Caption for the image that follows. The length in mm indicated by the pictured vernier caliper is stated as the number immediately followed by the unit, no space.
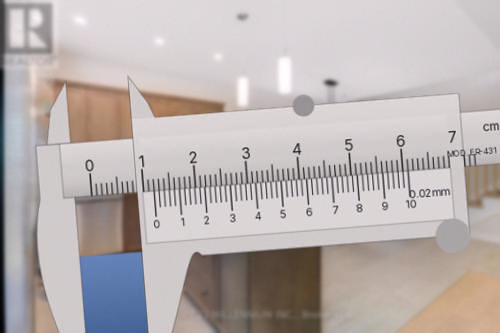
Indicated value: 12.0mm
